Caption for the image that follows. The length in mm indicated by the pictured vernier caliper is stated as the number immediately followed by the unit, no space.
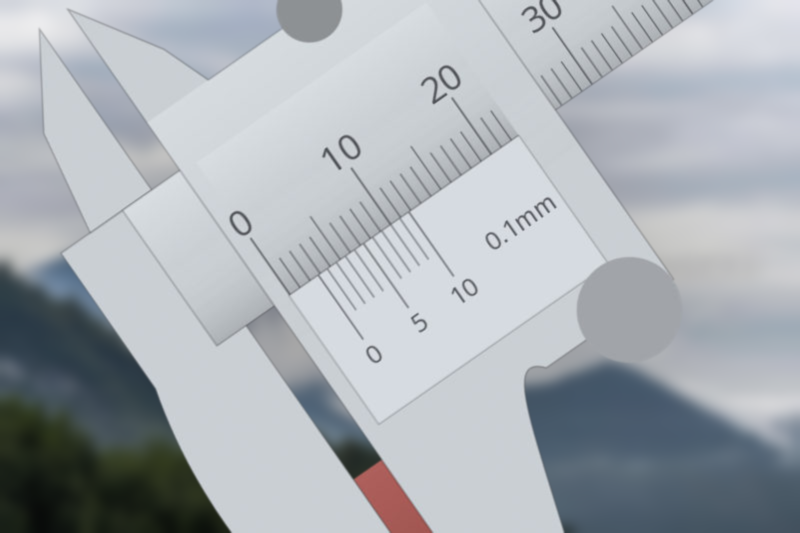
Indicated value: 2.8mm
